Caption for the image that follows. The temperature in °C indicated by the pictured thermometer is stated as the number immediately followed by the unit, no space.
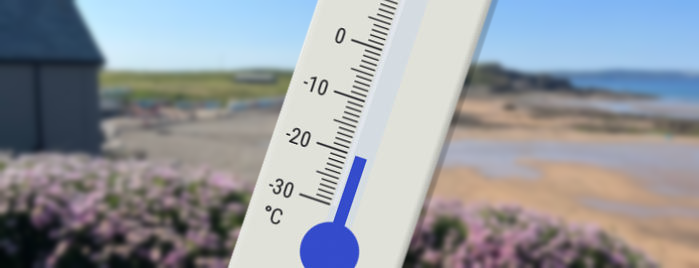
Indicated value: -20°C
